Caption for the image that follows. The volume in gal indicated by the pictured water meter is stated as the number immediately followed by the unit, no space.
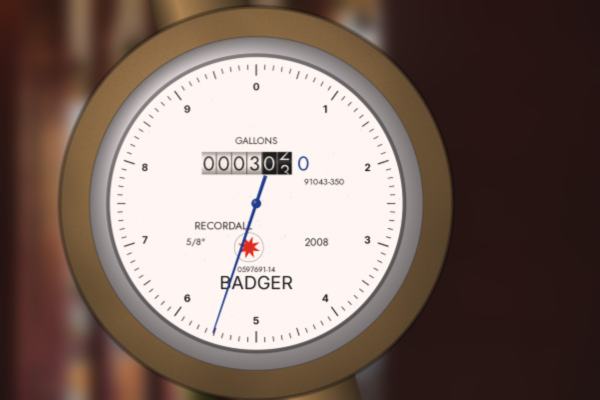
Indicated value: 3025.5gal
